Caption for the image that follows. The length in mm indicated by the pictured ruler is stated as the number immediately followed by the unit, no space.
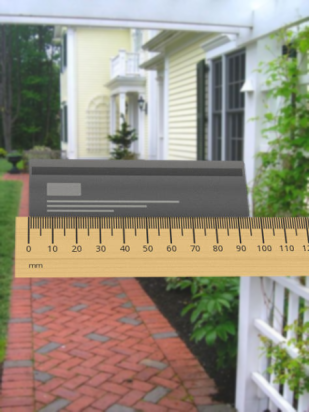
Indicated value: 95mm
